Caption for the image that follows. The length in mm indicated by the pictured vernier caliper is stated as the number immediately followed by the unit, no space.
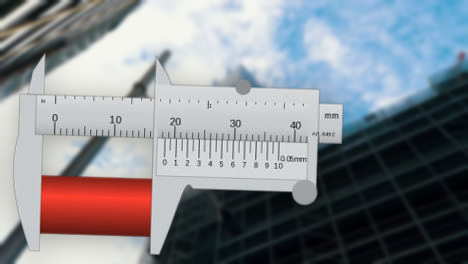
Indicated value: 18.4mm
